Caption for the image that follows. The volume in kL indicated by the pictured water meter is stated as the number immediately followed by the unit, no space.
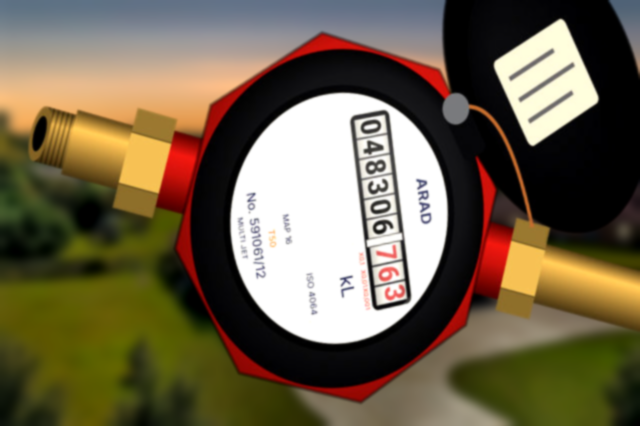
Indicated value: 48306.763kL
